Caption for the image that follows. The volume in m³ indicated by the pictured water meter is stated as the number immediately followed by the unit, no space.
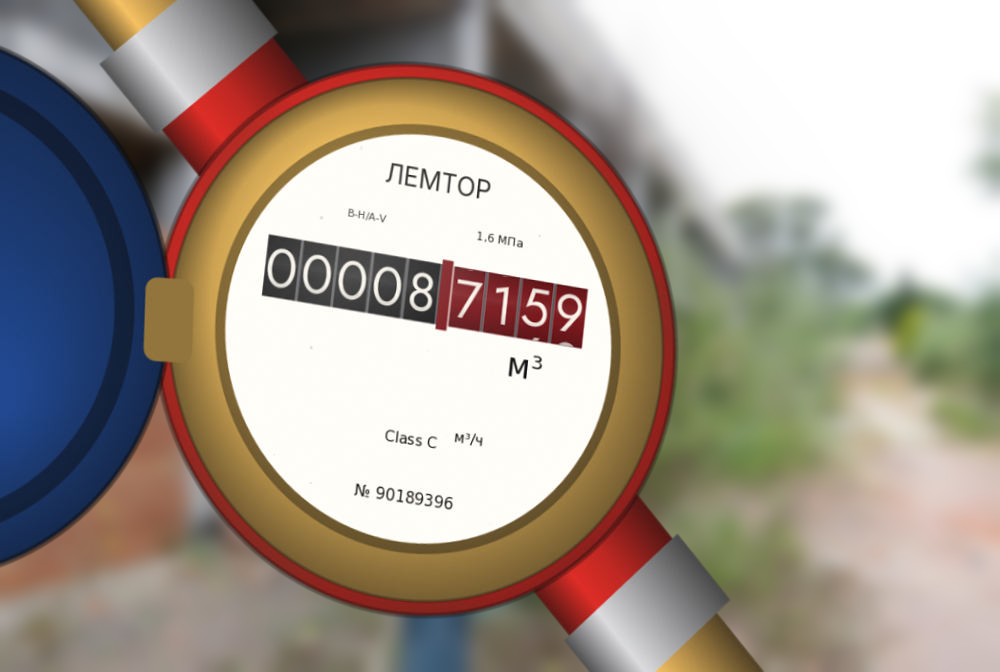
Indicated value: 8.7159m³
